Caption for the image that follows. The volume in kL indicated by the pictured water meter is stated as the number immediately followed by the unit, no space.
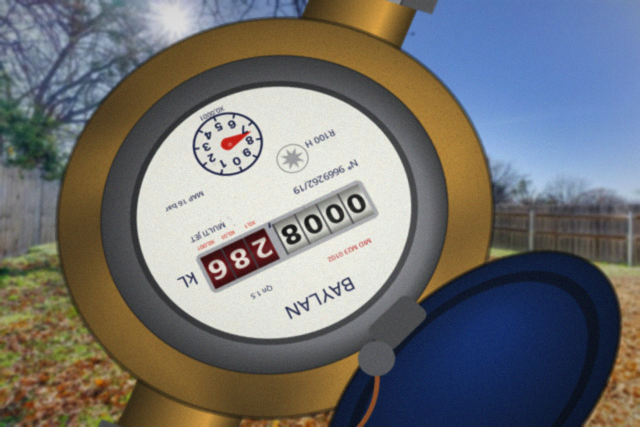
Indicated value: 8.2867kL
